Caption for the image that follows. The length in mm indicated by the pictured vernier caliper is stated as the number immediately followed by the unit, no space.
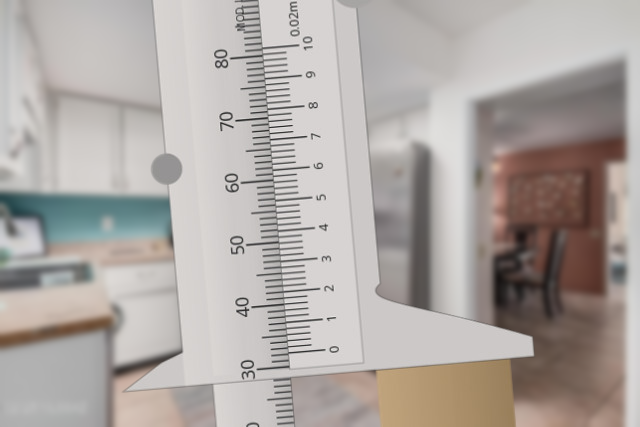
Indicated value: 32.2mm
